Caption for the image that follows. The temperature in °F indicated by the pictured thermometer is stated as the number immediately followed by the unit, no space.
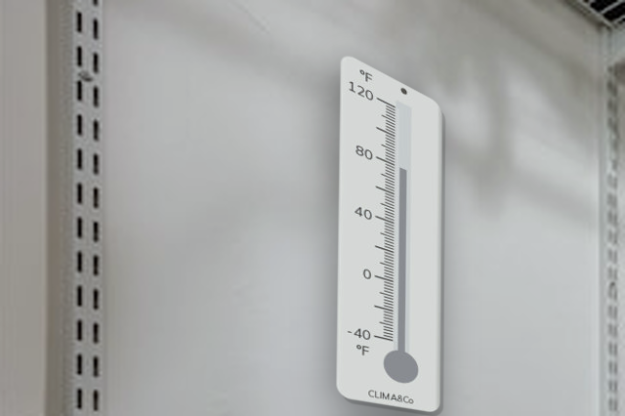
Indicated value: 80°F
